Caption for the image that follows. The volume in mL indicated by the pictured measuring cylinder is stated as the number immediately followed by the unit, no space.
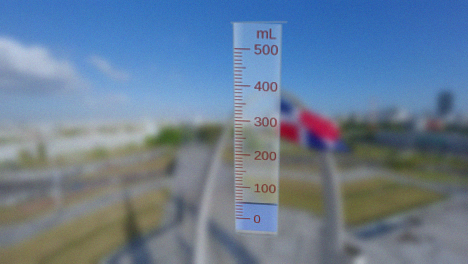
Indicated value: 50mL
